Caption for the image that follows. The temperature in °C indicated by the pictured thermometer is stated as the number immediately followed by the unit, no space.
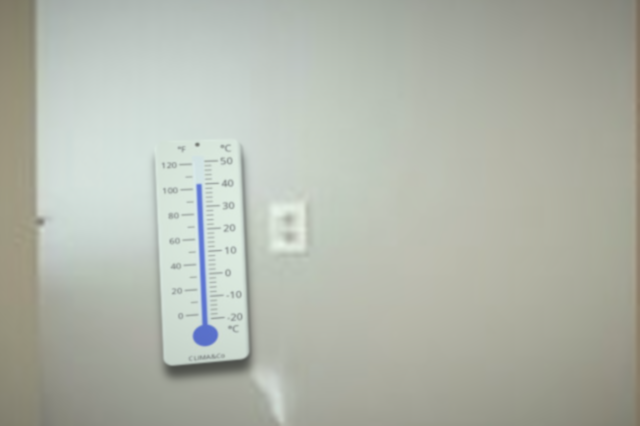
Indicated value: 40°C
